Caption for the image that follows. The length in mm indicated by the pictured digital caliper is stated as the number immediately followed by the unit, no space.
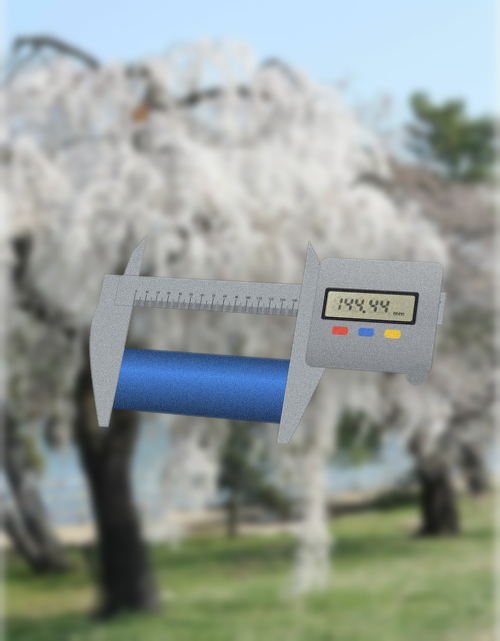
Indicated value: 144.44mm
